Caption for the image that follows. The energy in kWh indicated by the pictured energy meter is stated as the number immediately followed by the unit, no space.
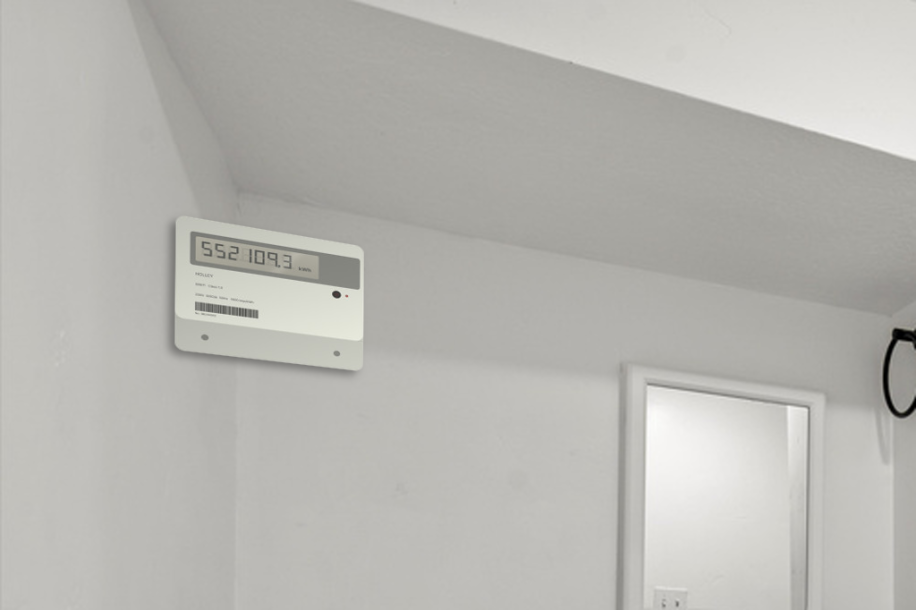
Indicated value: 552109.3kWh
